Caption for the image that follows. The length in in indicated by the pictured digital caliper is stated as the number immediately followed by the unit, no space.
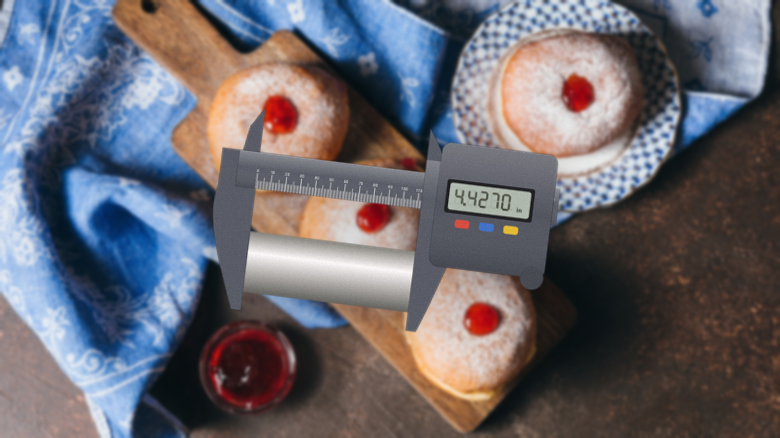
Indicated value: 4.4270in
